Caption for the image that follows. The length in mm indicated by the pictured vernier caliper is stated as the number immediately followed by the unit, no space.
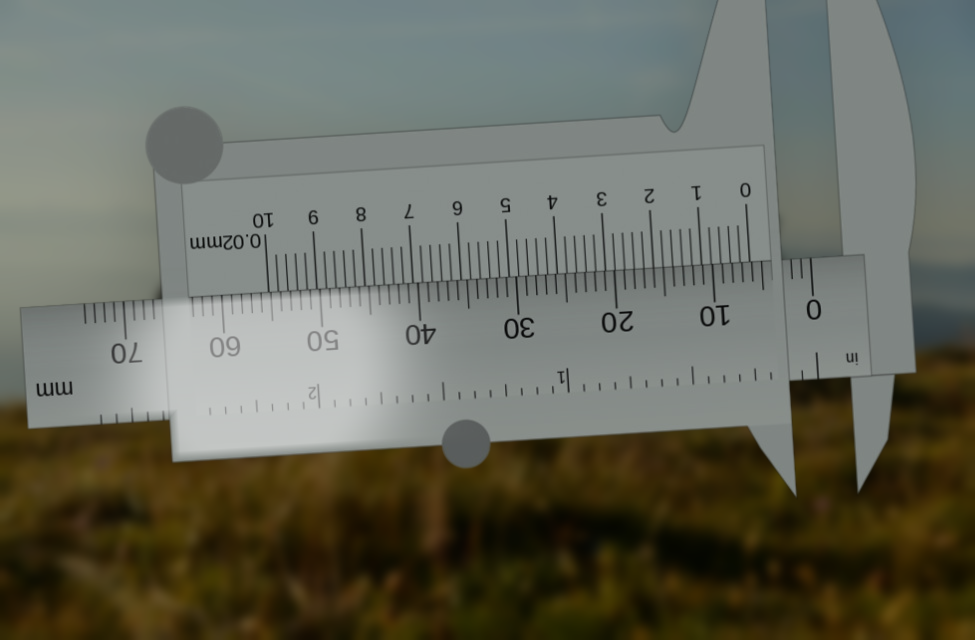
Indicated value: 6.2mm
